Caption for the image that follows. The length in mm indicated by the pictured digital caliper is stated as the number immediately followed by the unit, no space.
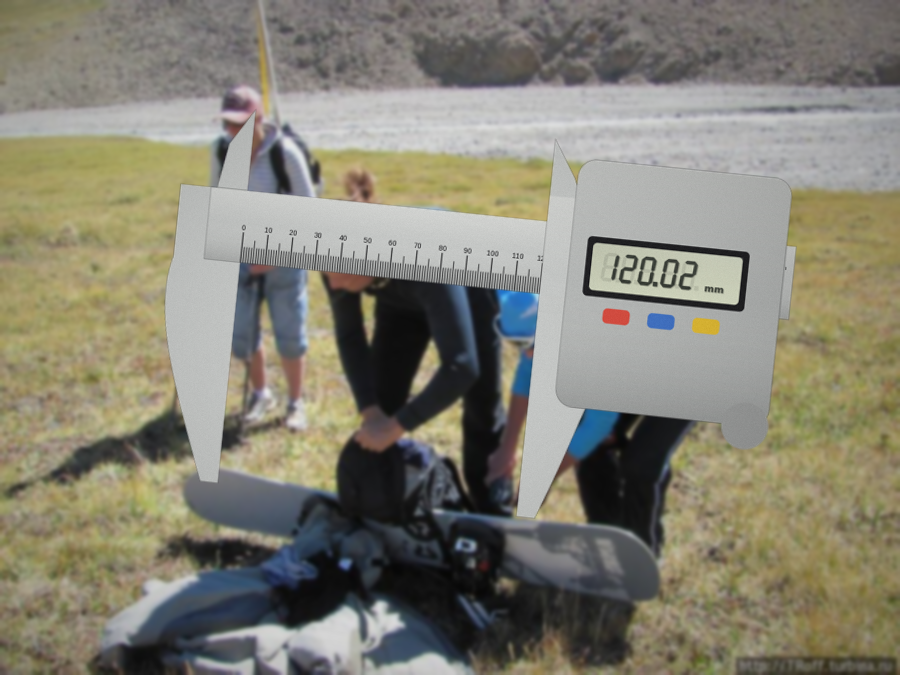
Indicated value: 120.02mm
